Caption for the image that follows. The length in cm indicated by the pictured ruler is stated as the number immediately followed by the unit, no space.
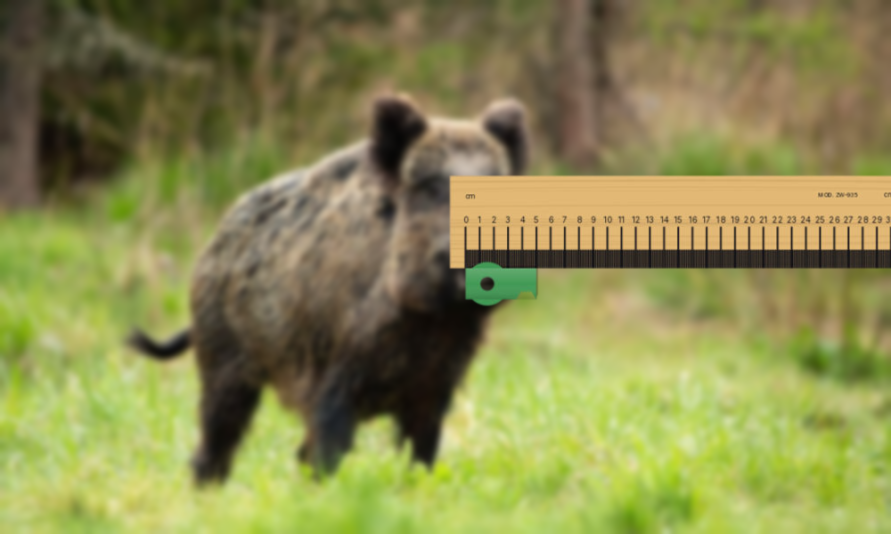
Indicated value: 5cm
